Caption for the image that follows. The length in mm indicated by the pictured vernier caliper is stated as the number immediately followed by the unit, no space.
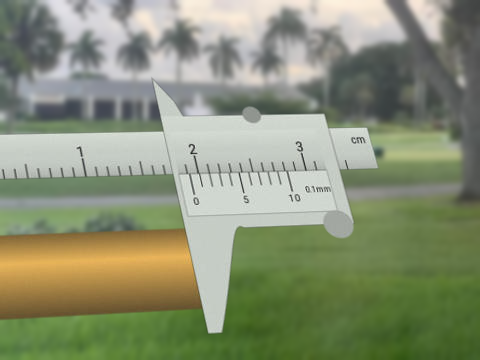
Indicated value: 19.2mm
